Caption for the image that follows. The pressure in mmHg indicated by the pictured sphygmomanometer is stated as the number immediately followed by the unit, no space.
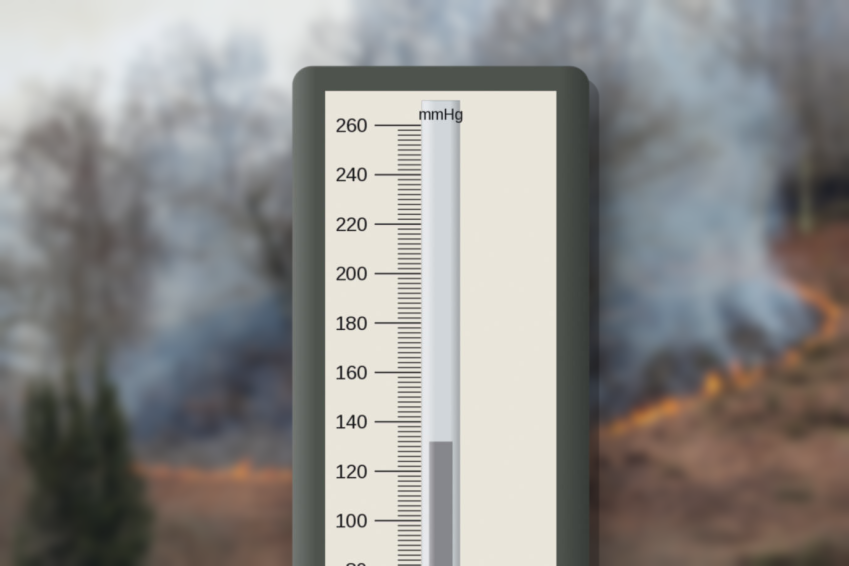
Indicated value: 132mmHg
